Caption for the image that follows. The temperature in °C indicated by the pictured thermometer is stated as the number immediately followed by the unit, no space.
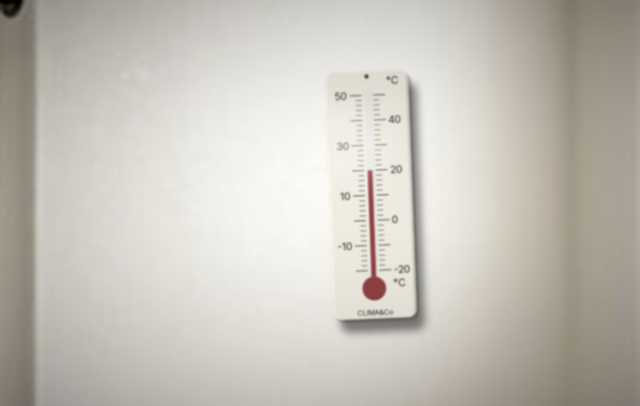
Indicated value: 20°C
